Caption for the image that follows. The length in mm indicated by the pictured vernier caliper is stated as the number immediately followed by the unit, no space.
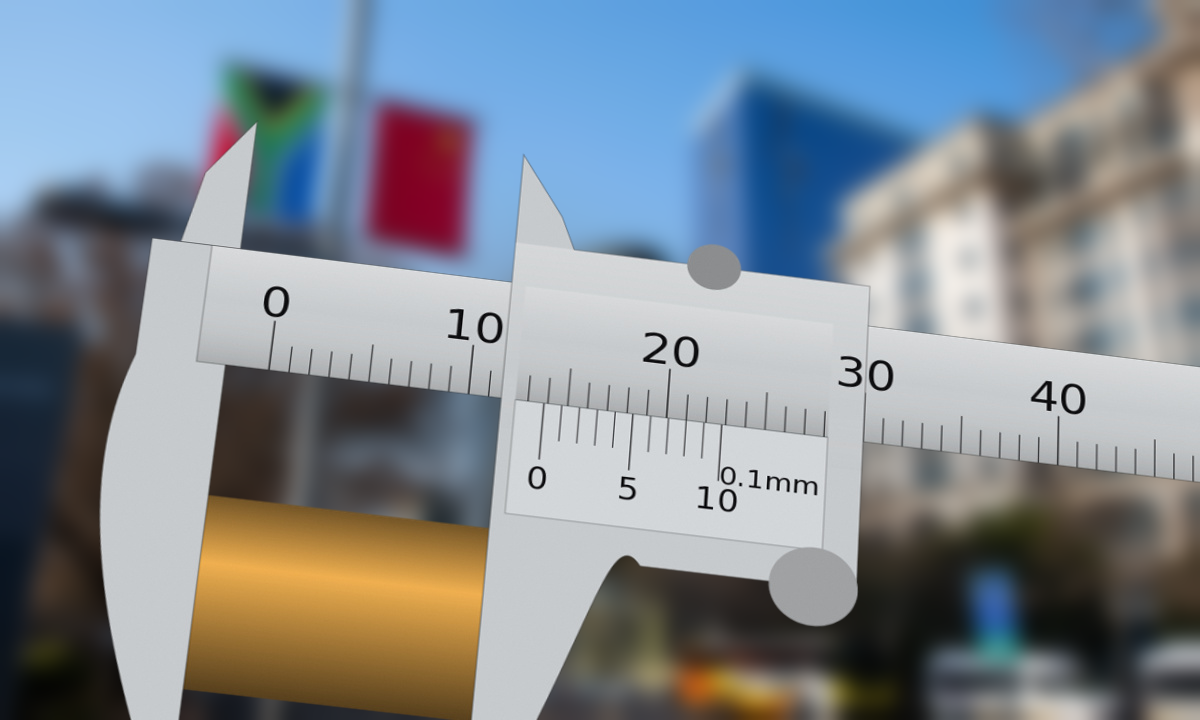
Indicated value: 13.8mm
